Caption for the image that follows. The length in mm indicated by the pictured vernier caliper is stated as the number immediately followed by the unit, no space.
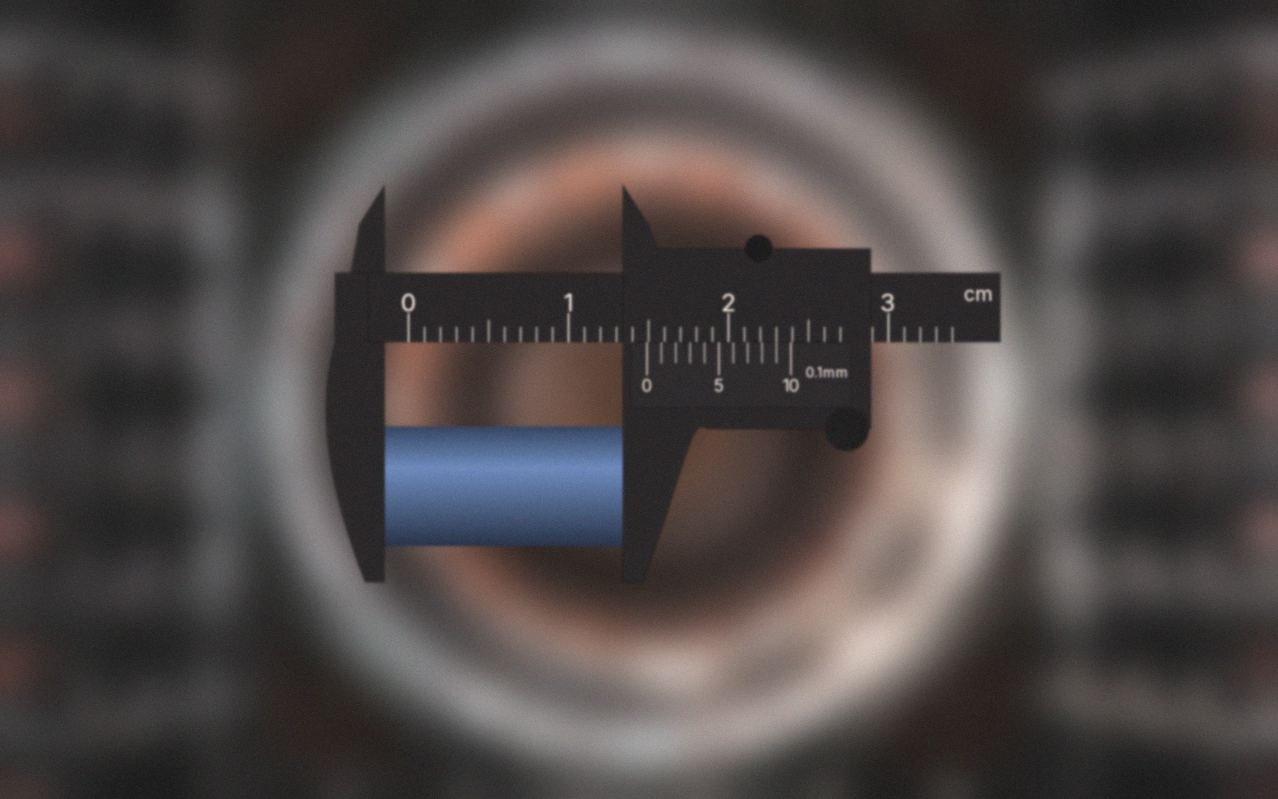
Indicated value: 14.9mm
